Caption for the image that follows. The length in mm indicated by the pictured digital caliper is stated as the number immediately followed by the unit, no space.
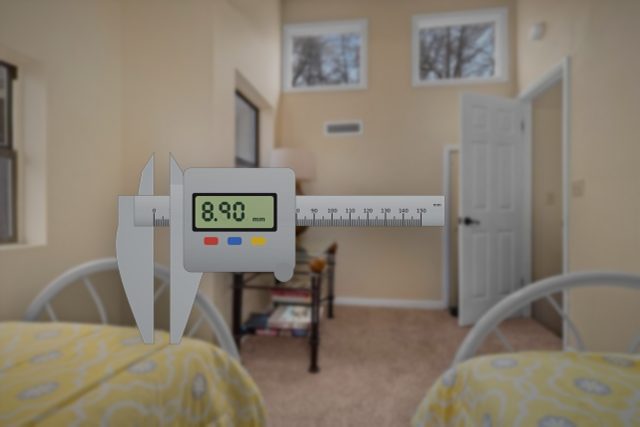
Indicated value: 8.90mm
